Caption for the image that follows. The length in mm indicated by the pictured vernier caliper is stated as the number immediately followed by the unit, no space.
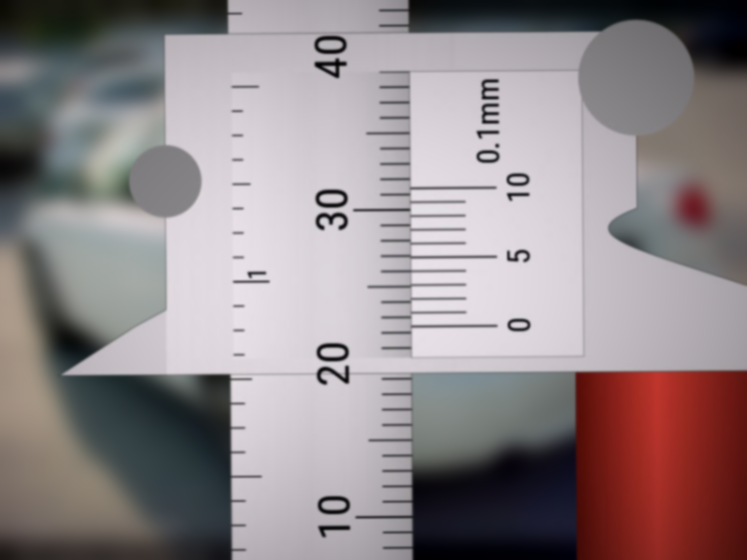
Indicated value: 22.4mm
